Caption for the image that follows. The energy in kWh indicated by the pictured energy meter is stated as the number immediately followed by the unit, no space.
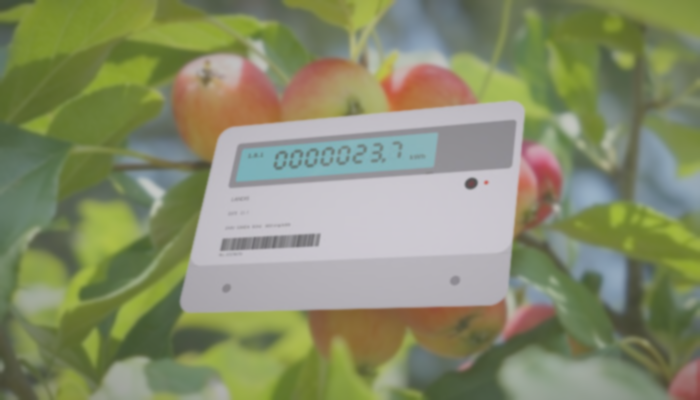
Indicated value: 23.7kWh
